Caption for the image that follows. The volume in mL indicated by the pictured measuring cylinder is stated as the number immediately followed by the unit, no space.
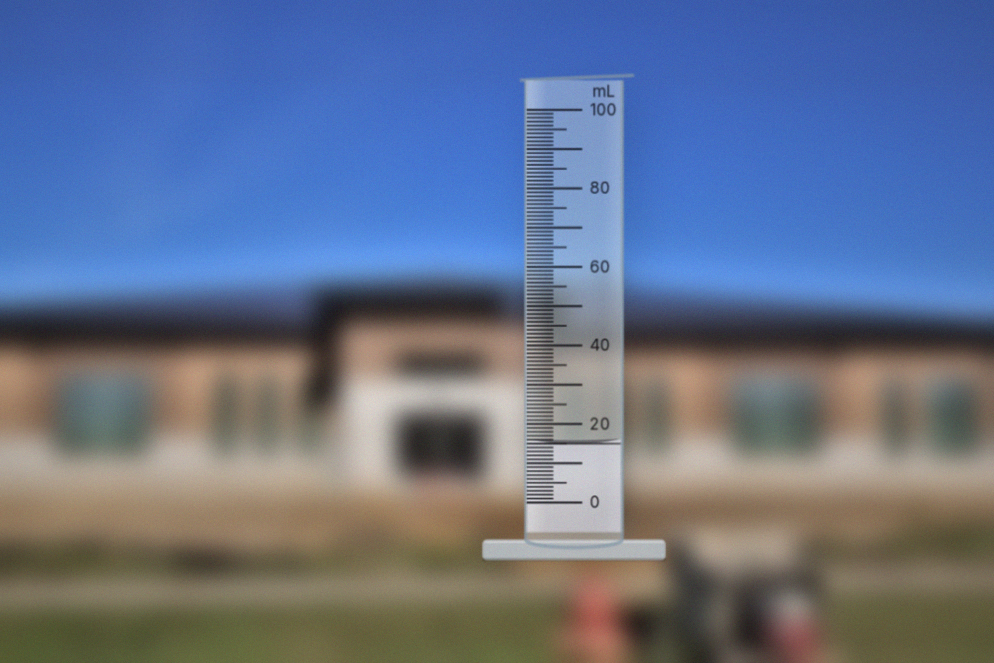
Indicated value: 15mL
